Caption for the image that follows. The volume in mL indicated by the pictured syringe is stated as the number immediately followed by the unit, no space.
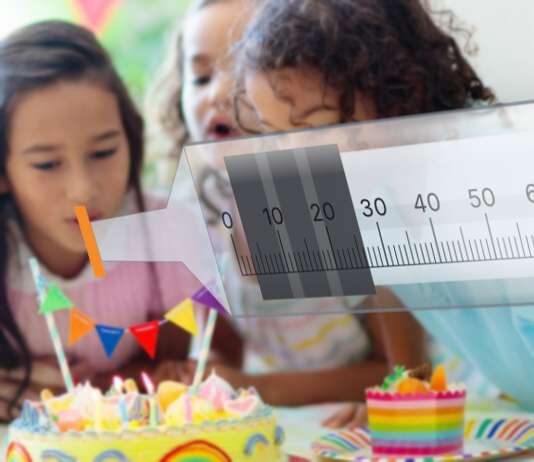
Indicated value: 3mL
